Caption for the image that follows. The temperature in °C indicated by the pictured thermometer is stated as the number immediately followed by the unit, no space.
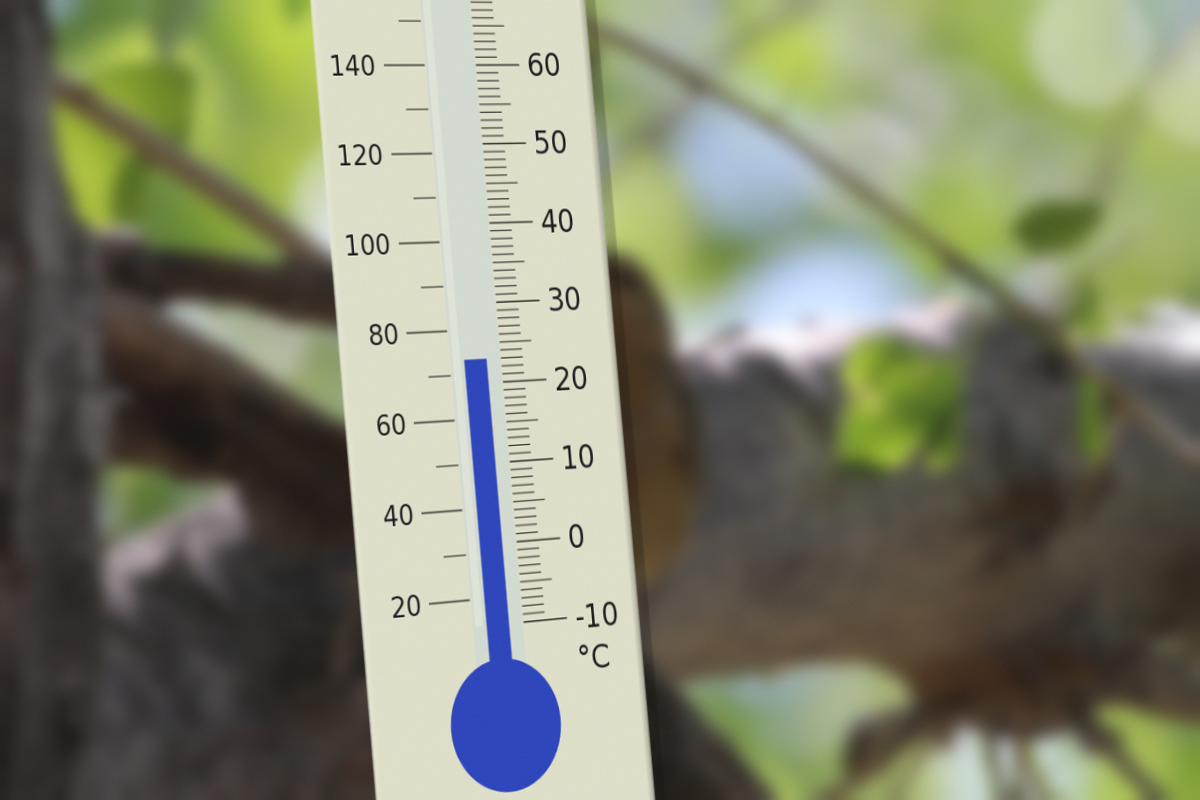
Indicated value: 23°C
